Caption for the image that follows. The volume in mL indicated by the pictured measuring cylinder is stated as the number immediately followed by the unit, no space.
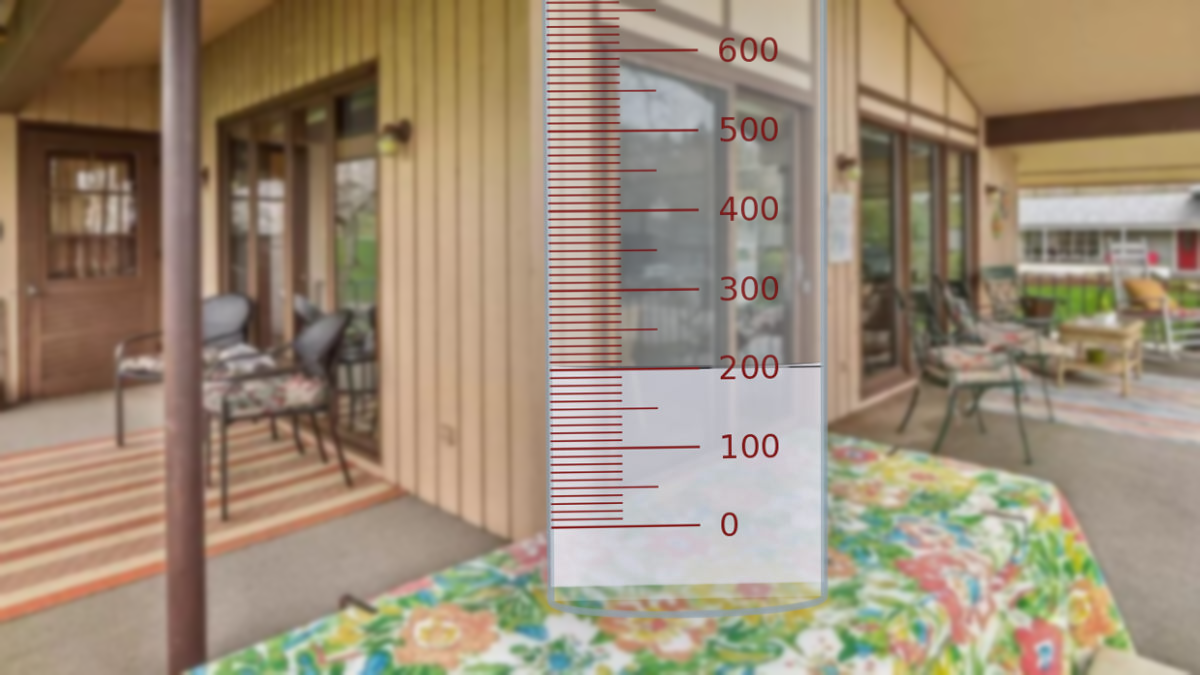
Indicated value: 200mL
